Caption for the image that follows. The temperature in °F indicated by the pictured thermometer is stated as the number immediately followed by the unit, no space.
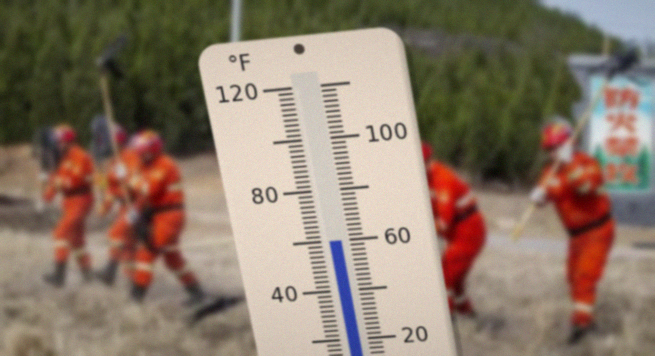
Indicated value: 60°F
